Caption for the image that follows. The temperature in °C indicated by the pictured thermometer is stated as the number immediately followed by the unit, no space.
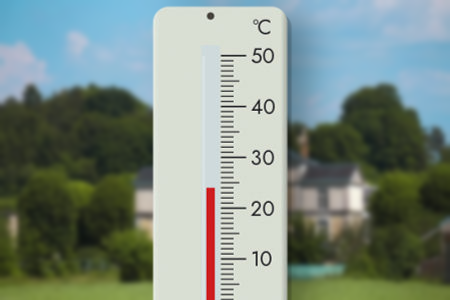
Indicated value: 24°C
